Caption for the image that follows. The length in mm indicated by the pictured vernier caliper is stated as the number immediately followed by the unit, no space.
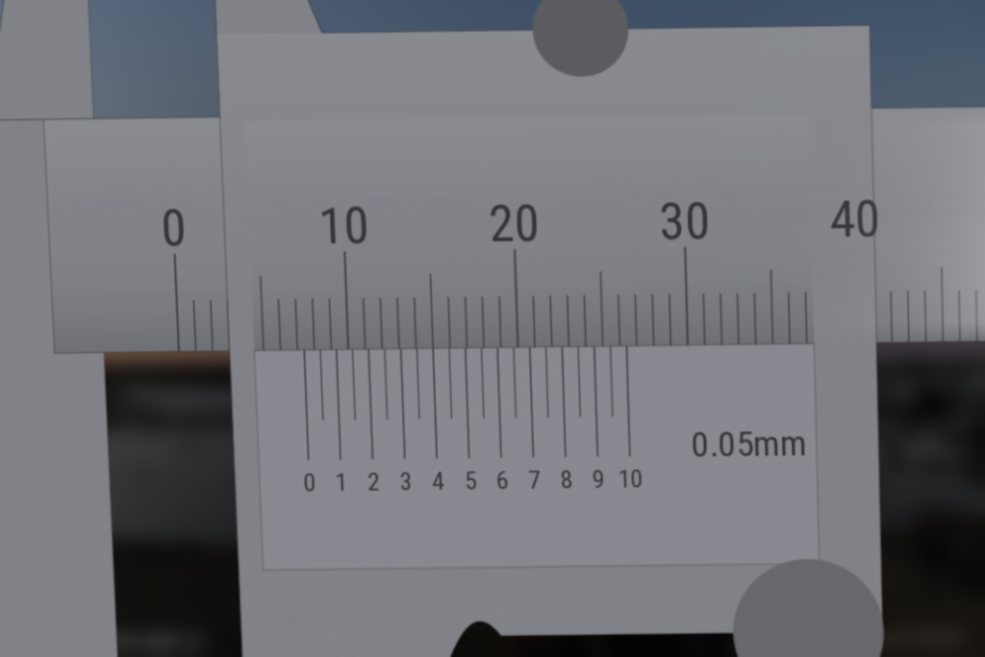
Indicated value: 7.4mm
